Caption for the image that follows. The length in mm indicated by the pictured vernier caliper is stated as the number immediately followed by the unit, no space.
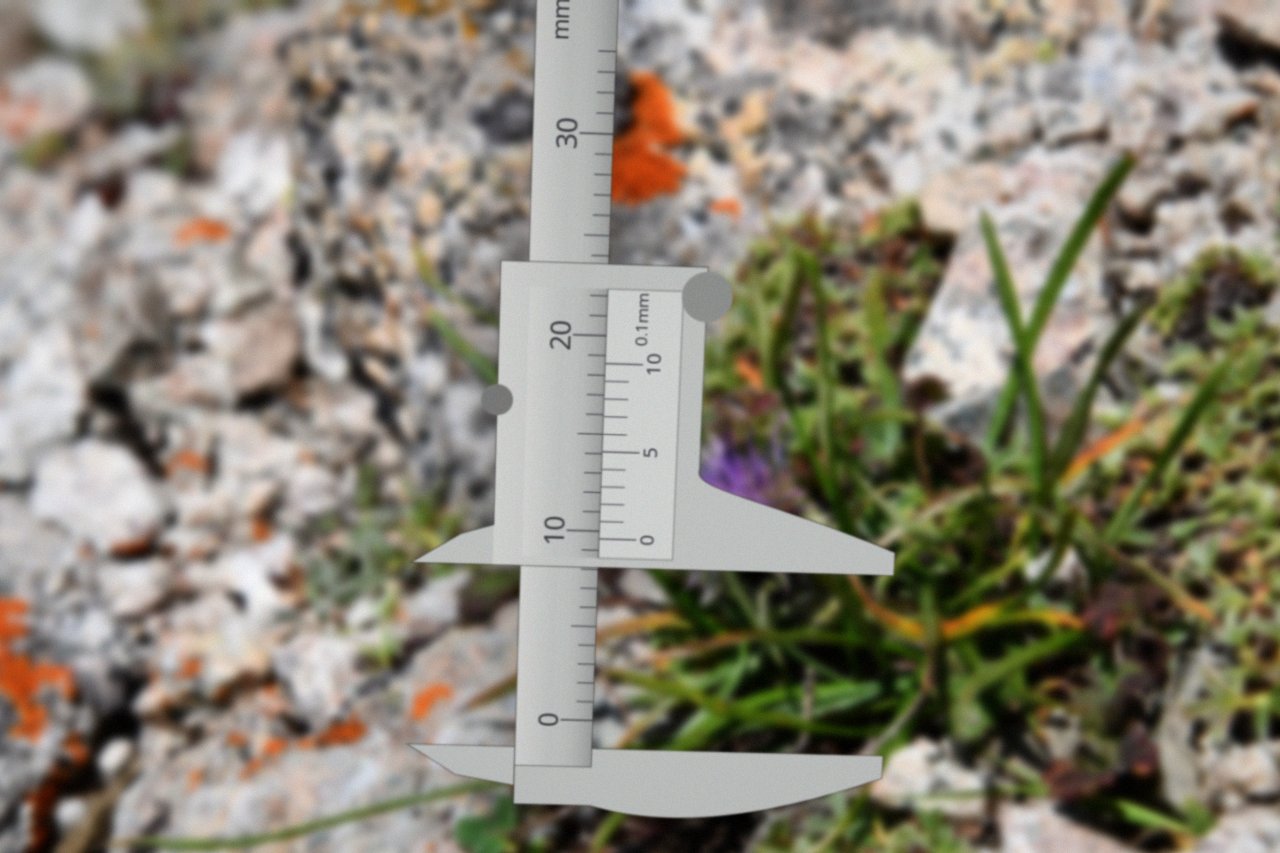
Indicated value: 9.6mm
